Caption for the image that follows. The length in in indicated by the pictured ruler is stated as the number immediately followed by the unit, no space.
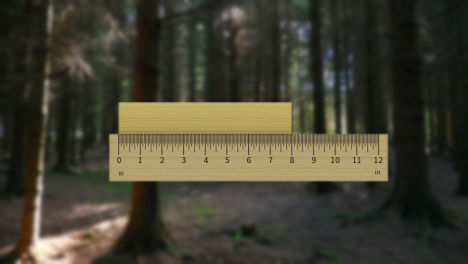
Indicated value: 8in
